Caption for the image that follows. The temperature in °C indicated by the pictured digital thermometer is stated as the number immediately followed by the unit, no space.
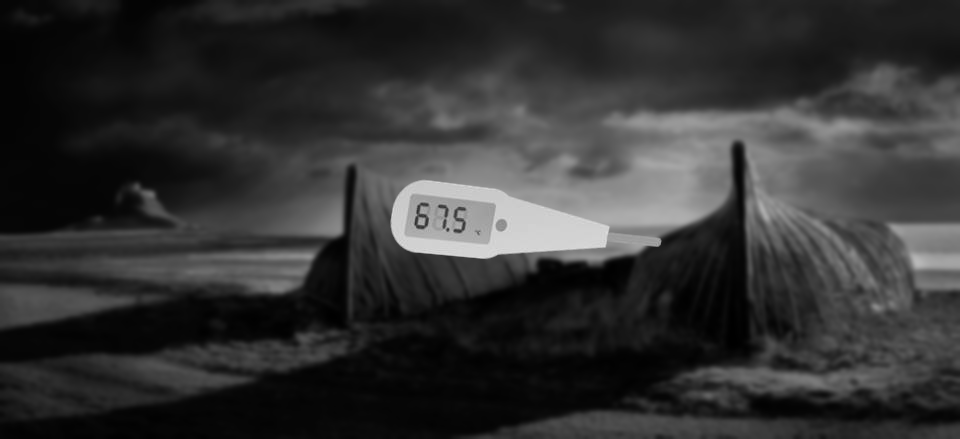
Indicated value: 67.5°C
